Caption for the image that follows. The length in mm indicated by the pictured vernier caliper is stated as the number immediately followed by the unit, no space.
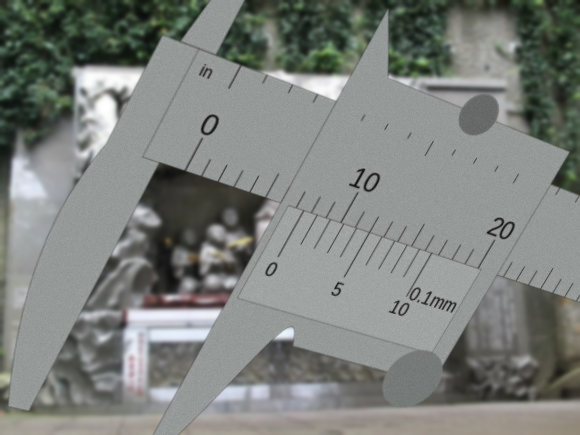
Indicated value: 7.5mm
